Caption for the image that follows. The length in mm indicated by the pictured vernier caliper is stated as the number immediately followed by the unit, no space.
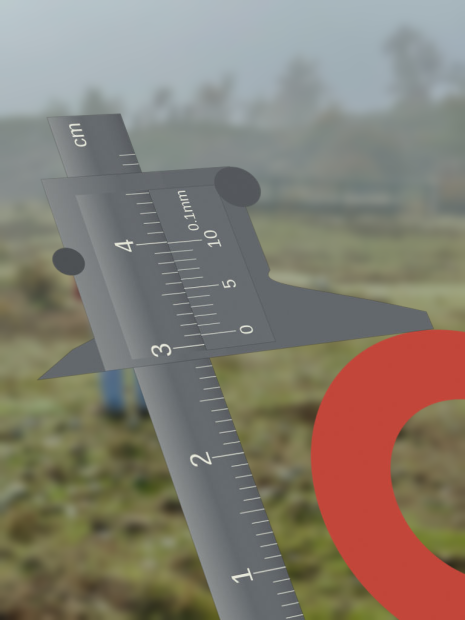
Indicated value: 30.9mm
